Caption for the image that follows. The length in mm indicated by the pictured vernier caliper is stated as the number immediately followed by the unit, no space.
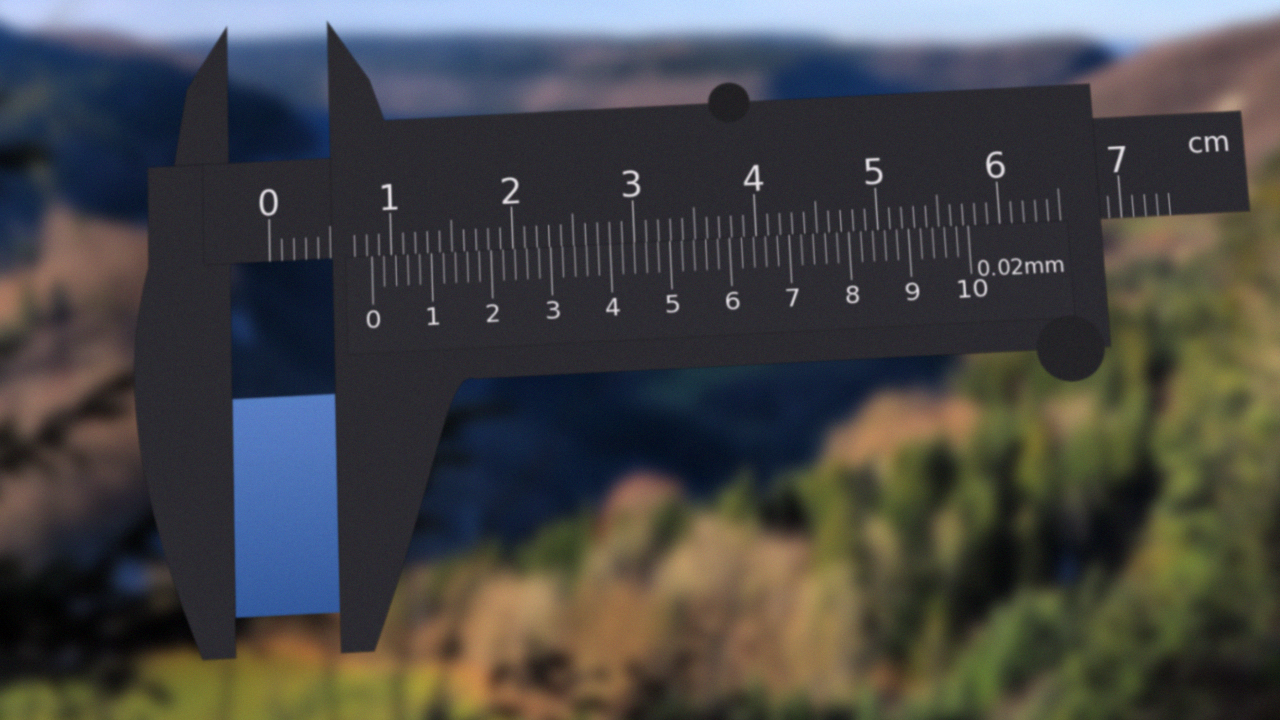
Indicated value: 8.4mm
